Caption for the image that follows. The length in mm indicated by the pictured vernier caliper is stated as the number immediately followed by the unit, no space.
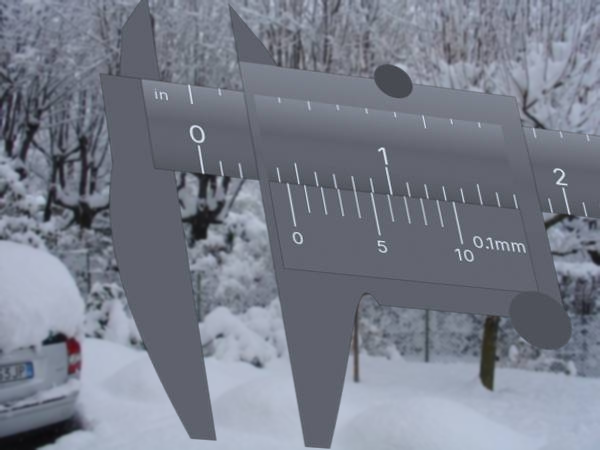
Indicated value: 4.4mm
